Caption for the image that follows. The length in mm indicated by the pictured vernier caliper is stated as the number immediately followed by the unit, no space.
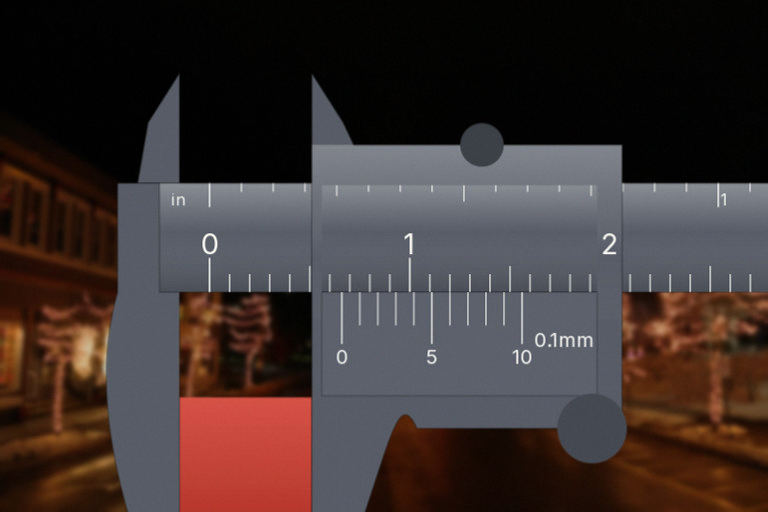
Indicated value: 6.6mm
